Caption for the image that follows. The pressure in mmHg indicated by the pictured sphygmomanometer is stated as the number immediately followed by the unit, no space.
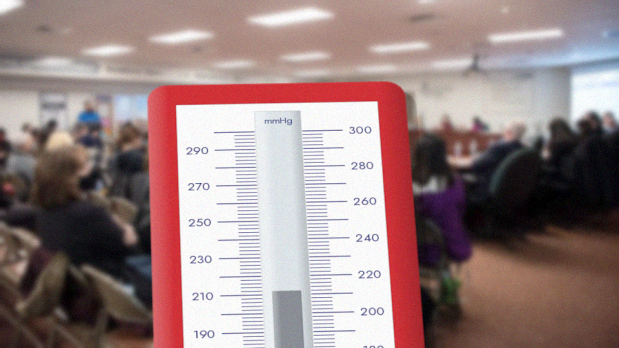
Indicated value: 212mmHg
